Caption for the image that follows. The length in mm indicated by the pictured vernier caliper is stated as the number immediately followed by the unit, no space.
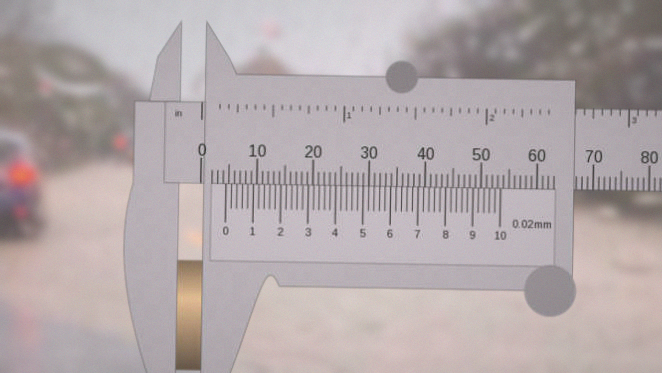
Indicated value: 4.5mm
